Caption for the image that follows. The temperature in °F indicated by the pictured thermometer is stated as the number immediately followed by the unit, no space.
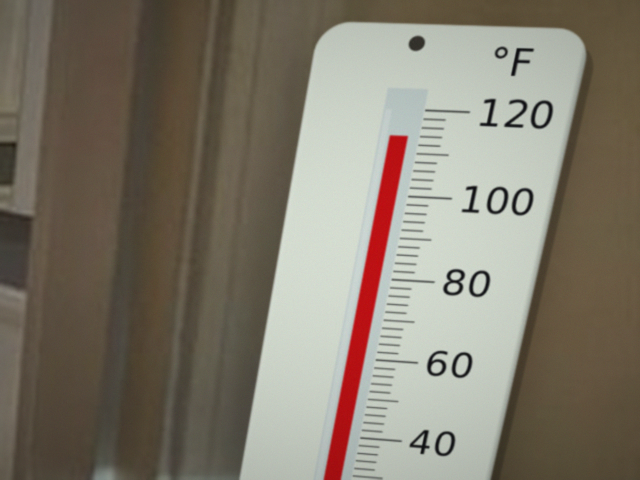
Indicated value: 114°F
